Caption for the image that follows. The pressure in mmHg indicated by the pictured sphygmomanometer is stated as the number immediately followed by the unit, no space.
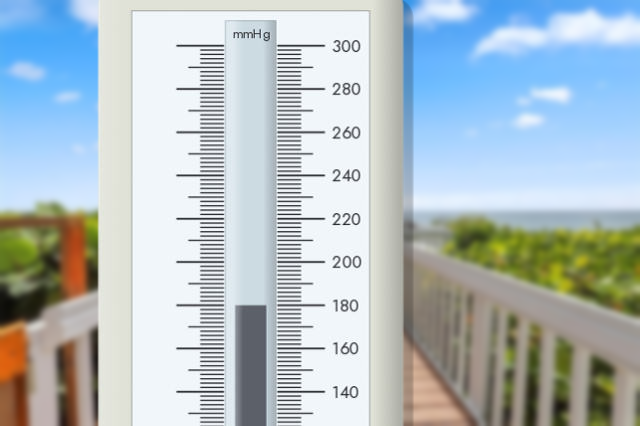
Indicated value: 180mmHg
